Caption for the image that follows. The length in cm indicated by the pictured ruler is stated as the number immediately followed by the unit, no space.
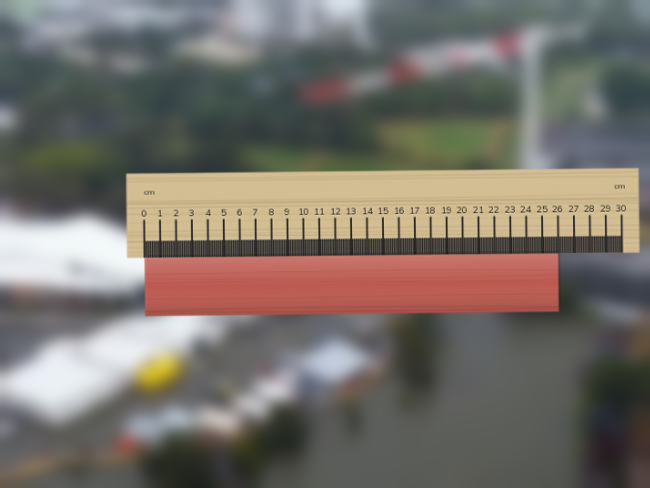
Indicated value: 26cm
